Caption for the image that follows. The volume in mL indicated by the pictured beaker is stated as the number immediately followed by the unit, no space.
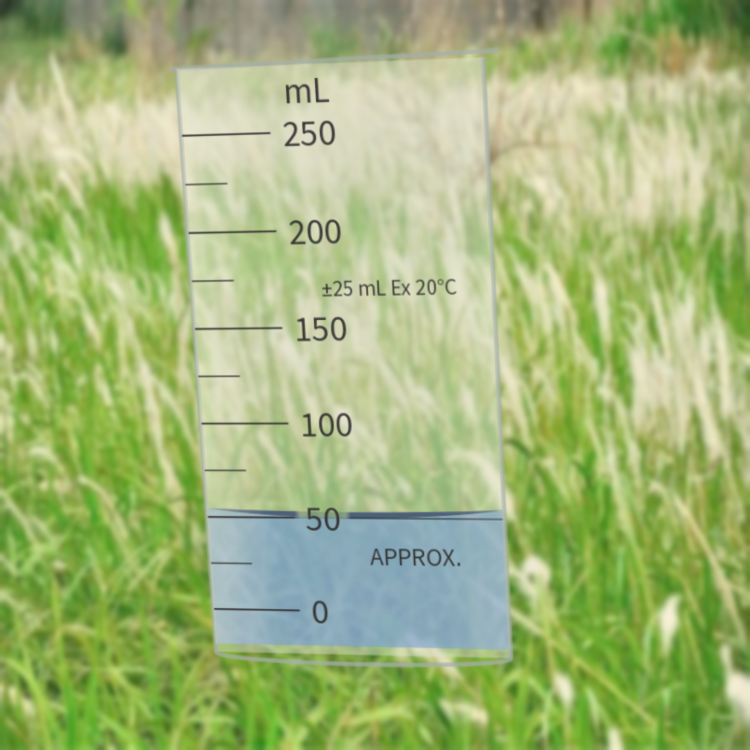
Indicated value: 50mL
